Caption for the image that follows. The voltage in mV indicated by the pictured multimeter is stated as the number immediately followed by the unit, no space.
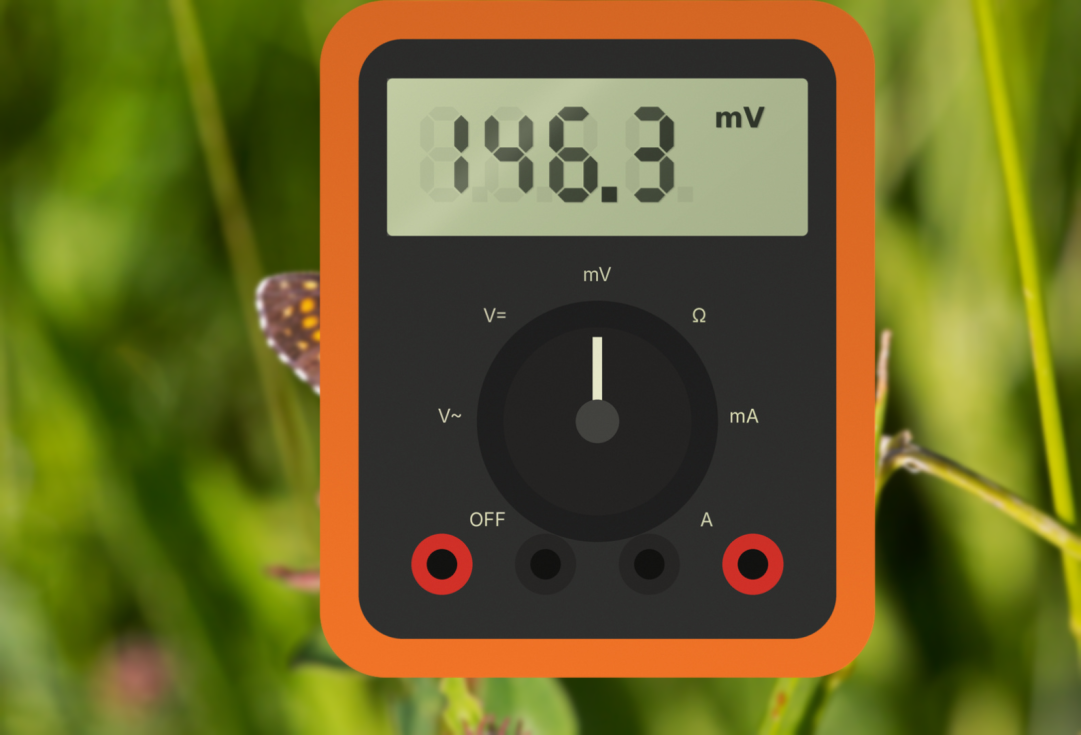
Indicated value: 146.3mV
